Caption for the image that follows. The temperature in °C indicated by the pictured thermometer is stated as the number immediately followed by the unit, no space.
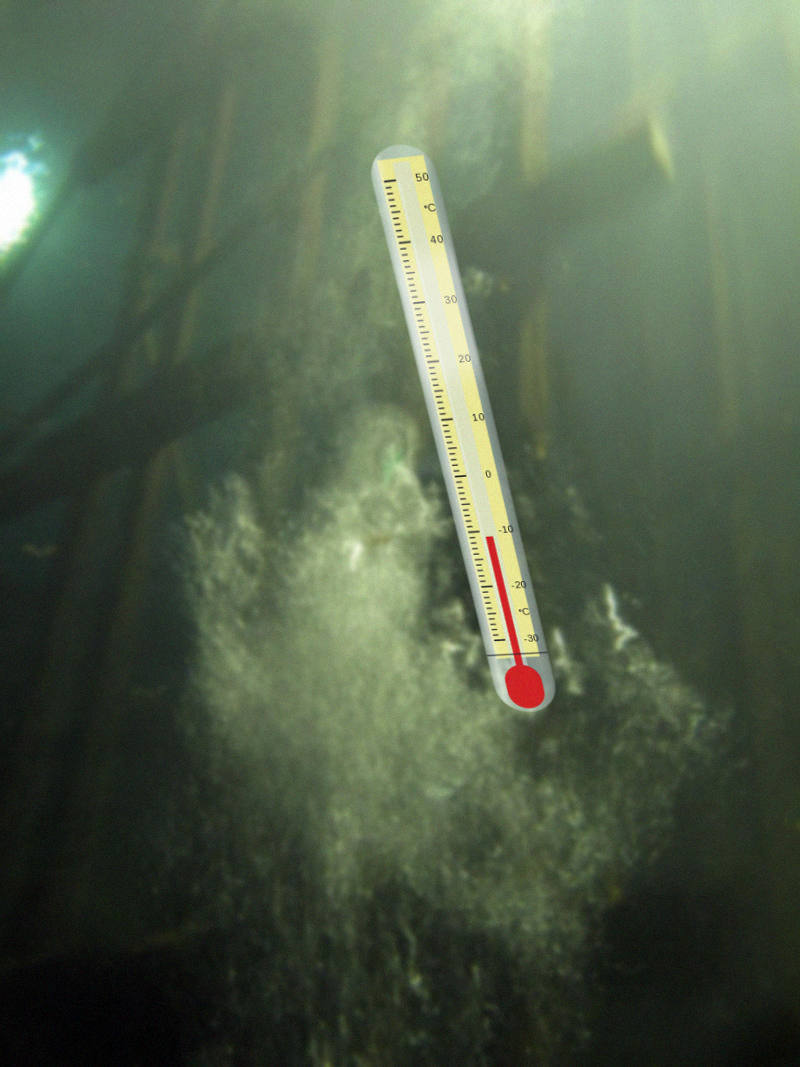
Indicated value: -11°C
